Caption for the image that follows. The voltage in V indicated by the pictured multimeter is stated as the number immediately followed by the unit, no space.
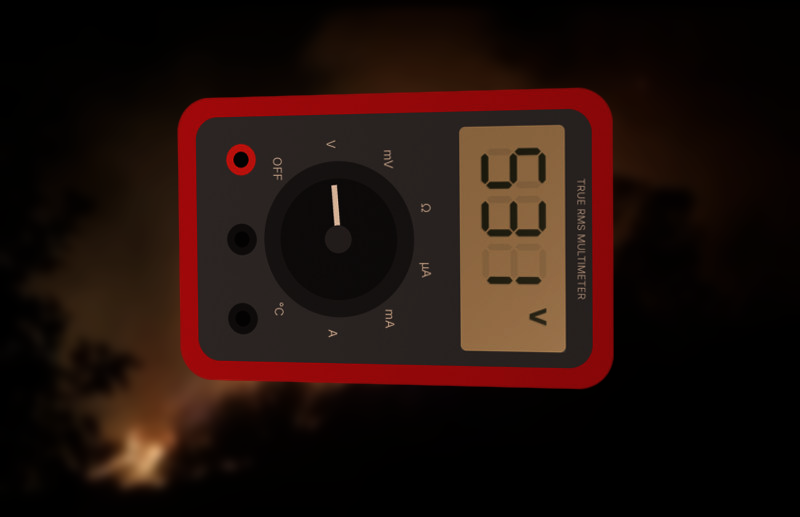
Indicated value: 531V
